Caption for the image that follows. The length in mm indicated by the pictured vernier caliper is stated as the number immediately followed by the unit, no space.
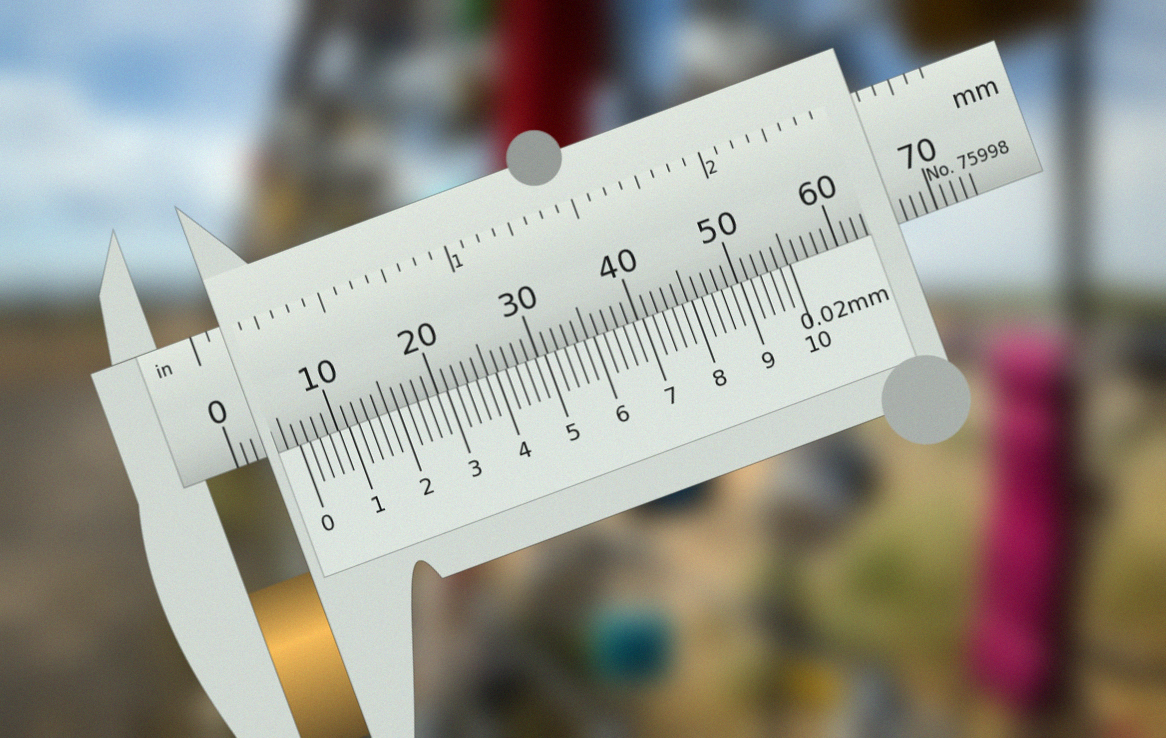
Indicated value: 6.2mm
